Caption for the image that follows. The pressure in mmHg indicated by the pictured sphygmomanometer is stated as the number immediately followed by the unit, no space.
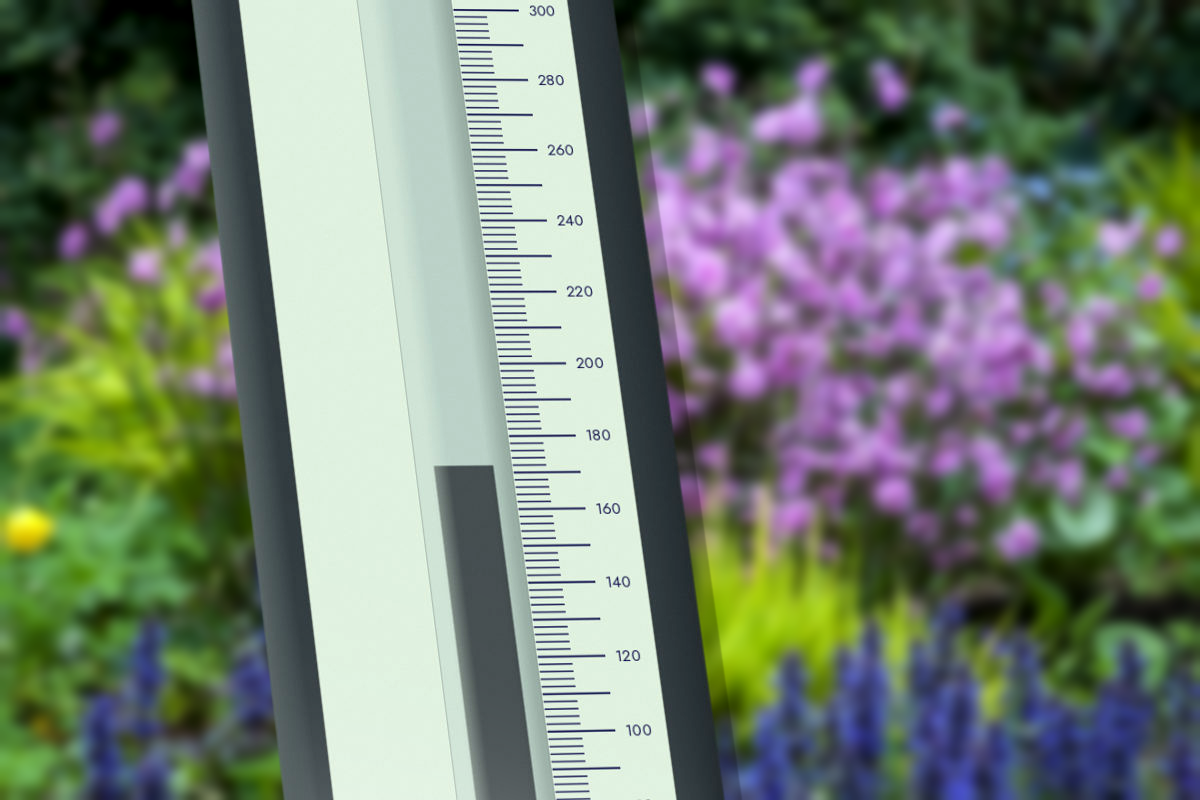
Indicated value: 172mmHg
